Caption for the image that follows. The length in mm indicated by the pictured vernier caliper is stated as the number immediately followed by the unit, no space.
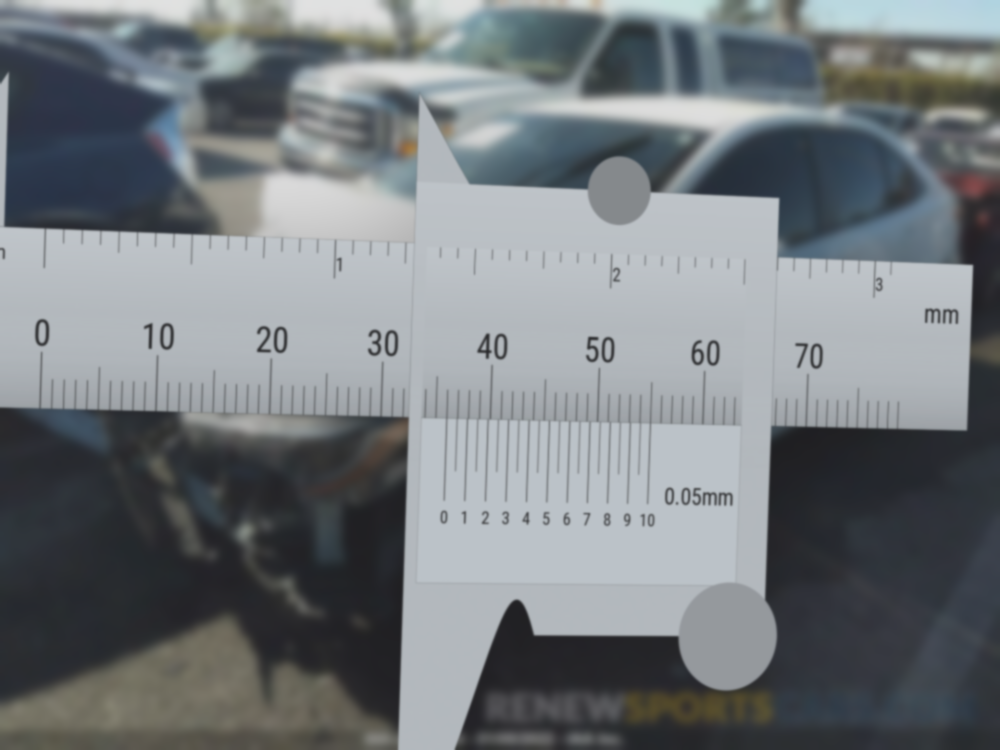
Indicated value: 36.0mm
